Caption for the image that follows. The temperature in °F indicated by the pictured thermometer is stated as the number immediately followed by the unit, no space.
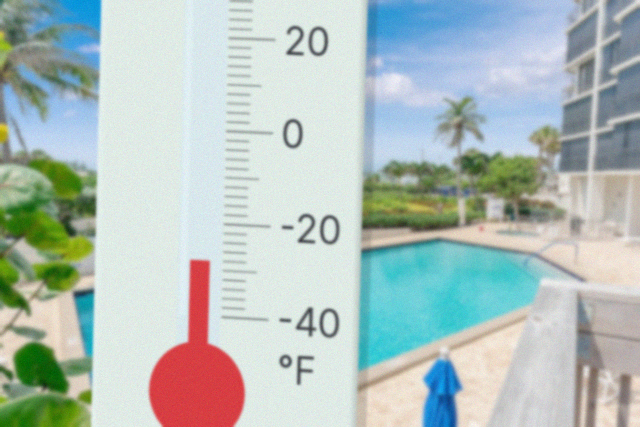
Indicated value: -28°F
